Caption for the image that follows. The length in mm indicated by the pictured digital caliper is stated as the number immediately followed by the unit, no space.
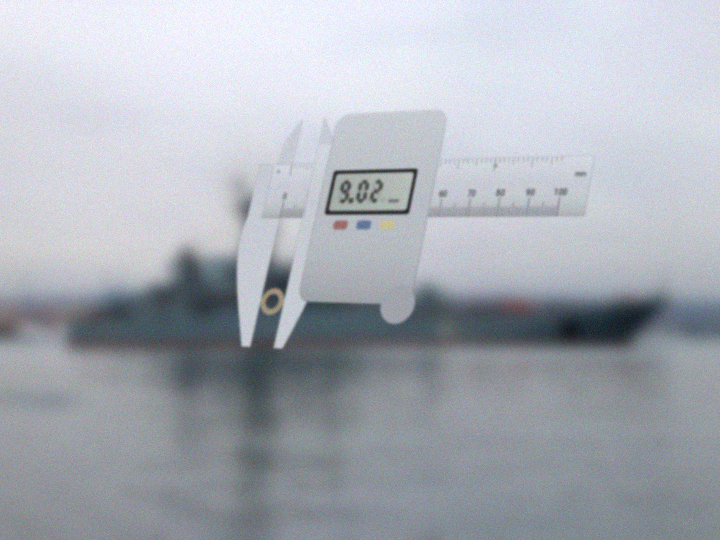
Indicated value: 9.02mm
